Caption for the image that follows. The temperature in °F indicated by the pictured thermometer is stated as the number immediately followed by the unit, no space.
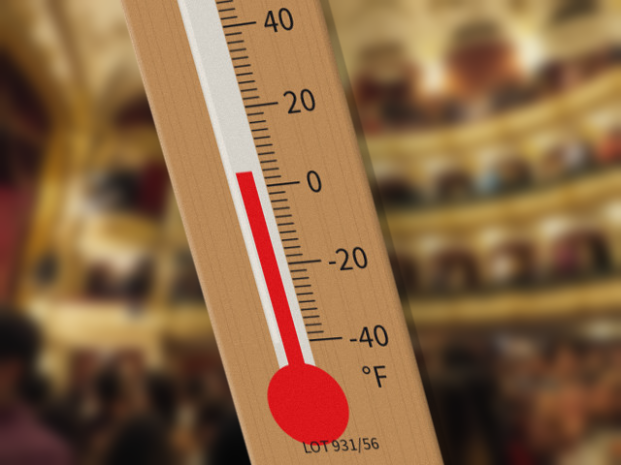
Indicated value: 4°F
